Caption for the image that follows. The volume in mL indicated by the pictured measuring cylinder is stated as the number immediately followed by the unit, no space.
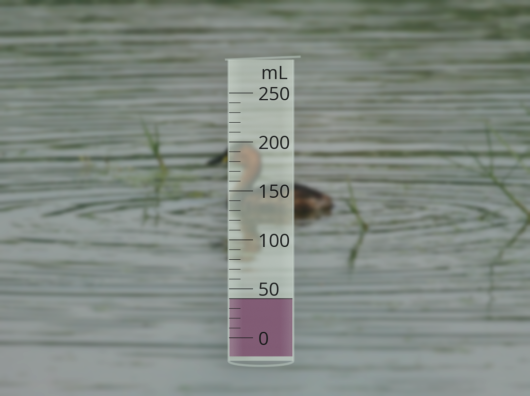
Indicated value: 40mL
